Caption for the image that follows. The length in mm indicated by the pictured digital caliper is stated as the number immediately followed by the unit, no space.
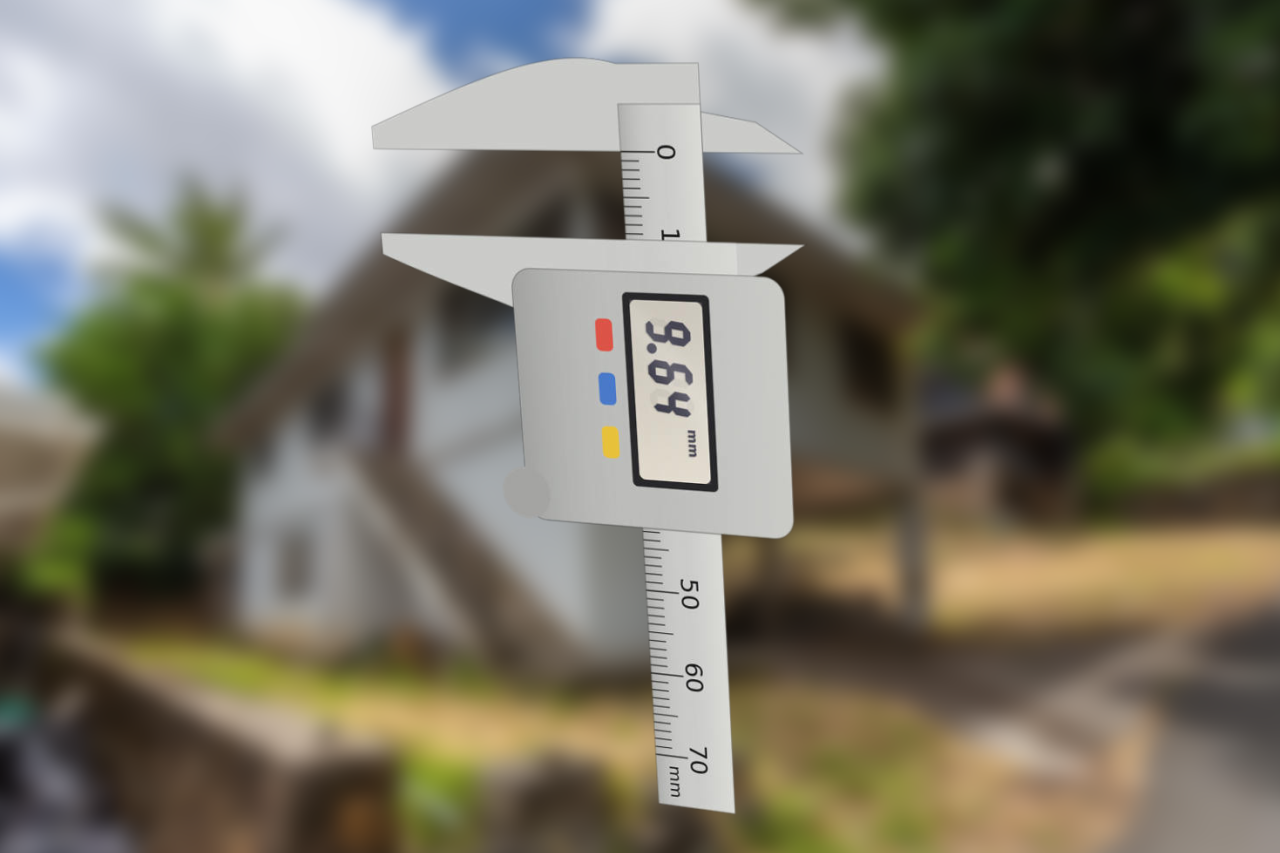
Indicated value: 9.64mm
